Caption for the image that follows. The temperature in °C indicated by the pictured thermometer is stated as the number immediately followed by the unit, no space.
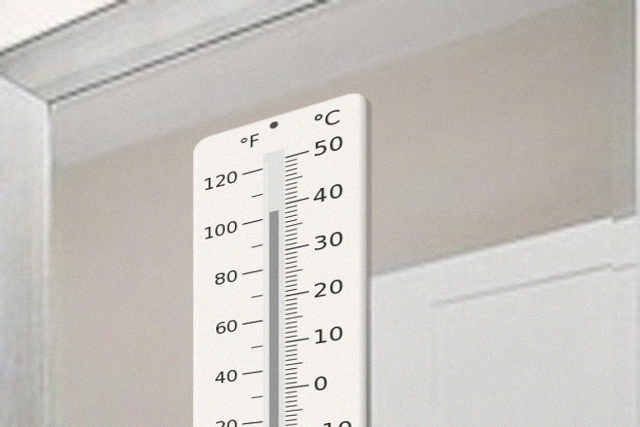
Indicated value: 39°C
